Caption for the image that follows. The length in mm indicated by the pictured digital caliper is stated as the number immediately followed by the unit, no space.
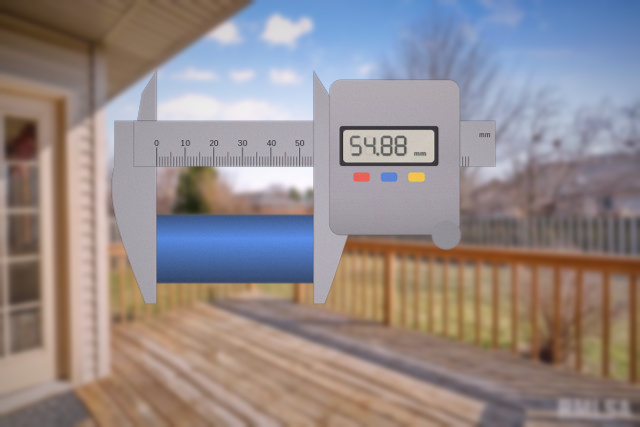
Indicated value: 54.88mm
